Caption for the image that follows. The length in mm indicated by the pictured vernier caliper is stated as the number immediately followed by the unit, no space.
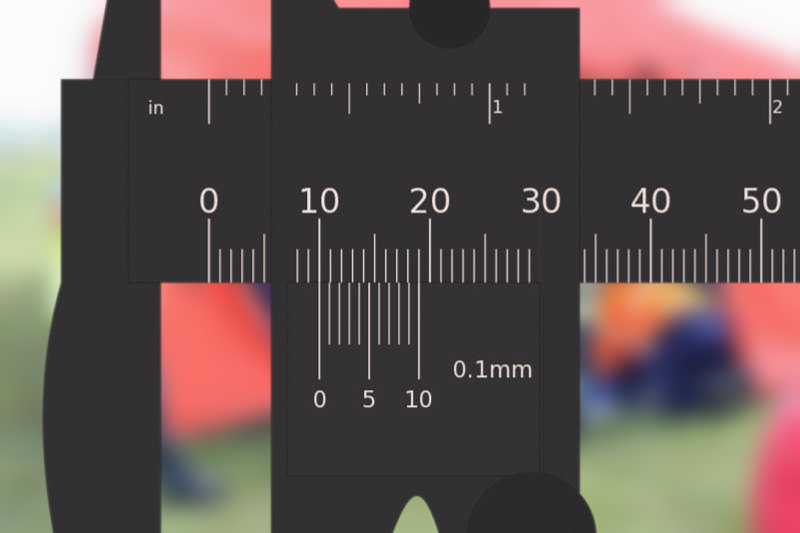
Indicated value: 10.0mm
